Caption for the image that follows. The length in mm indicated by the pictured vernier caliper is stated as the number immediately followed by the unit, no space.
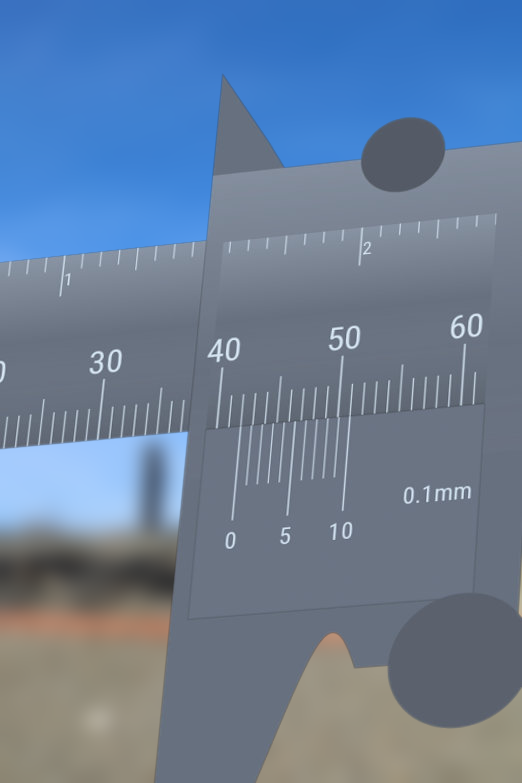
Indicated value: 42.0mm
